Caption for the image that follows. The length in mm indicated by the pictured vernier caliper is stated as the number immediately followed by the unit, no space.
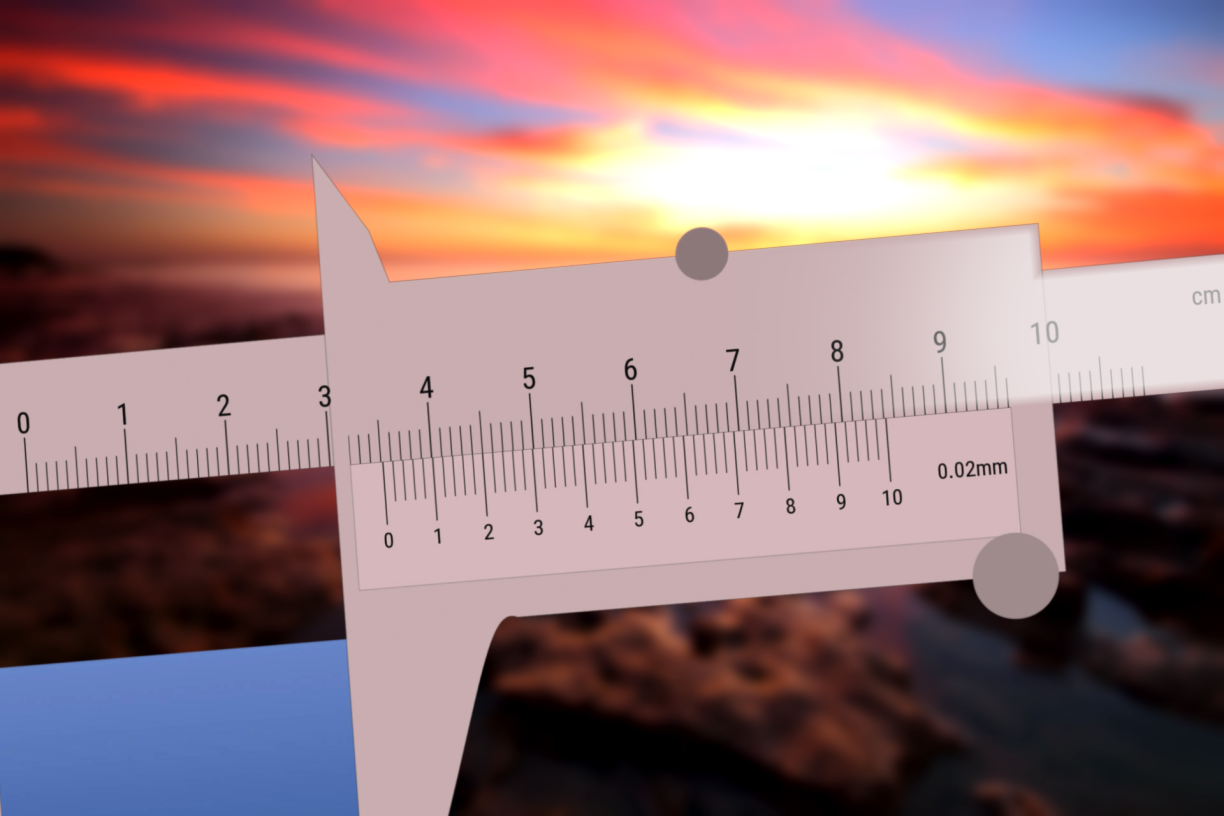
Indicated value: 35.2mm
